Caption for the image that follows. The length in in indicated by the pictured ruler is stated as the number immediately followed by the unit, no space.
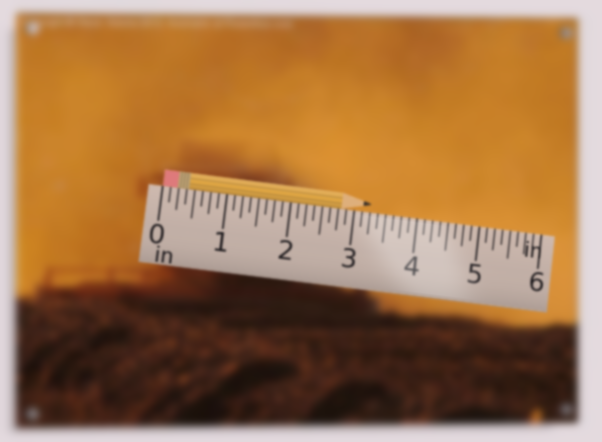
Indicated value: 3.25in
